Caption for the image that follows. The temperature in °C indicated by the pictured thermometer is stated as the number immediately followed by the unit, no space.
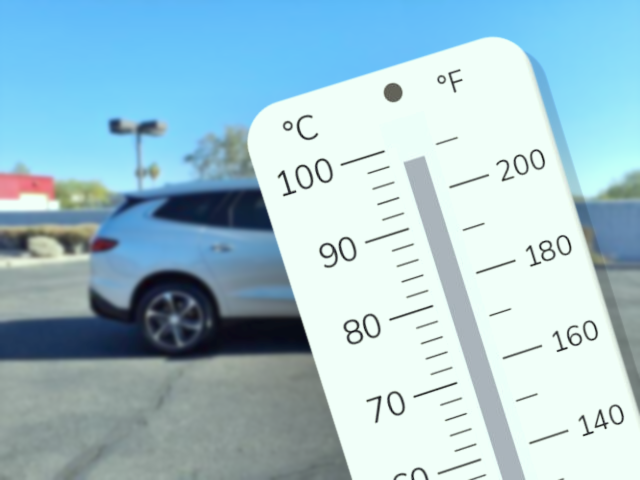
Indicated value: 98°C
